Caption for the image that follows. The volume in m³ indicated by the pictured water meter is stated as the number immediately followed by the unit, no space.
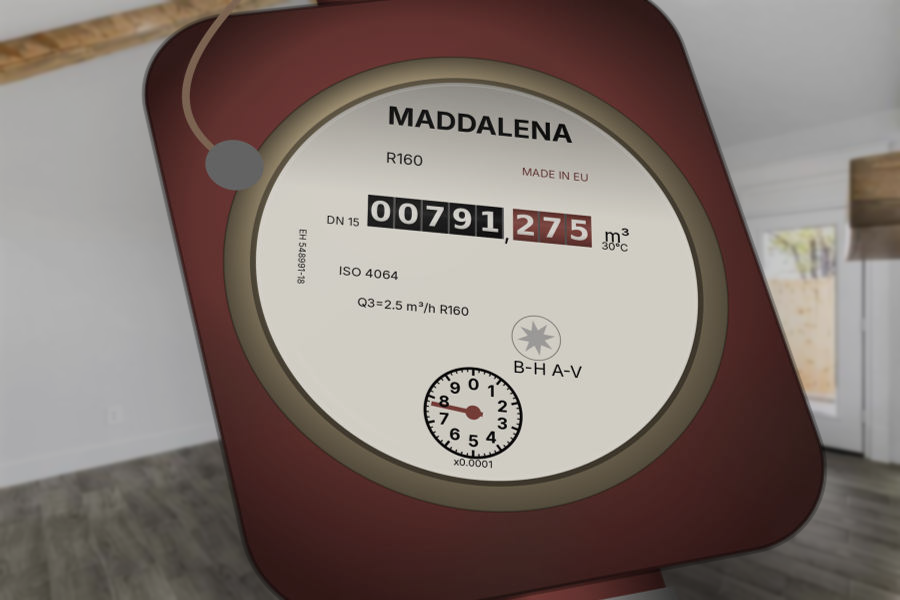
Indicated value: 791.2757m³
